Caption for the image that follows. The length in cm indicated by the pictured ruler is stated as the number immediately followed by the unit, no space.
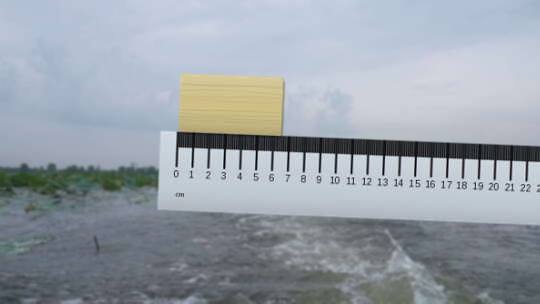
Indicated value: 6.5cm
